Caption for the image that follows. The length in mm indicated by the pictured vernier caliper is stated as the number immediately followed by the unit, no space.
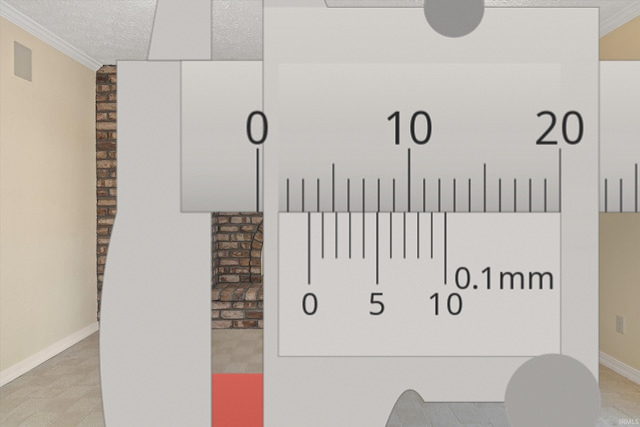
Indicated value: 3.4mm
